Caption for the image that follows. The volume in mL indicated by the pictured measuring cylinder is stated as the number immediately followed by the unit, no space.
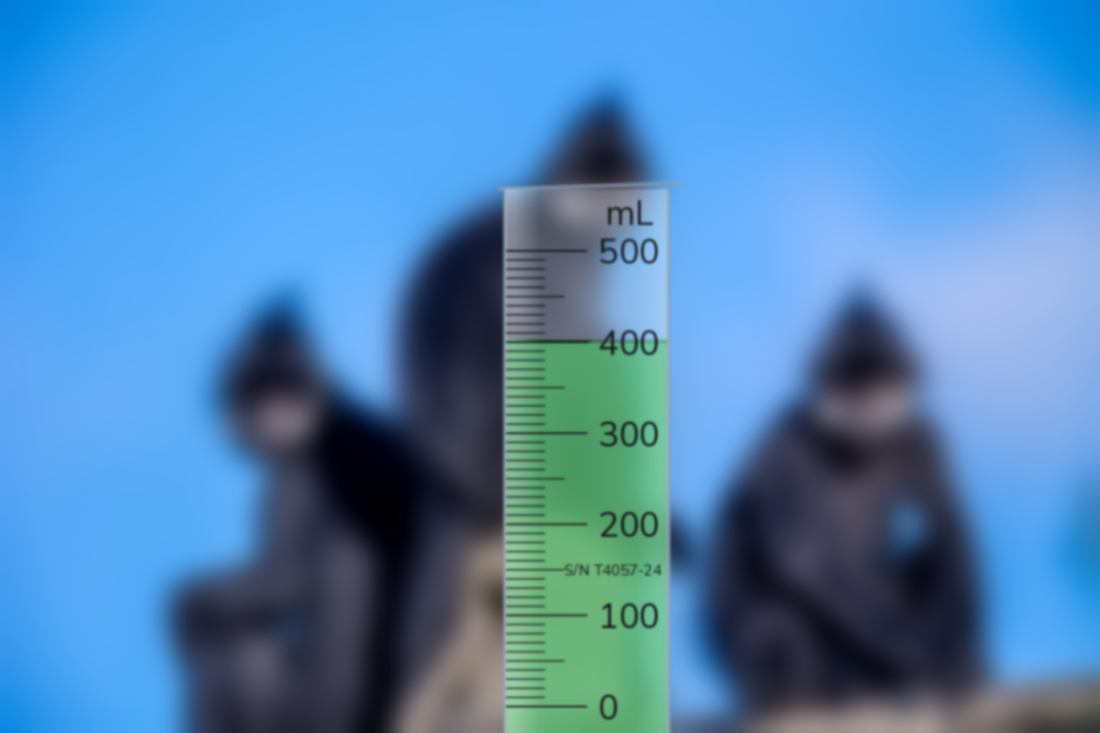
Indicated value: 400mL
